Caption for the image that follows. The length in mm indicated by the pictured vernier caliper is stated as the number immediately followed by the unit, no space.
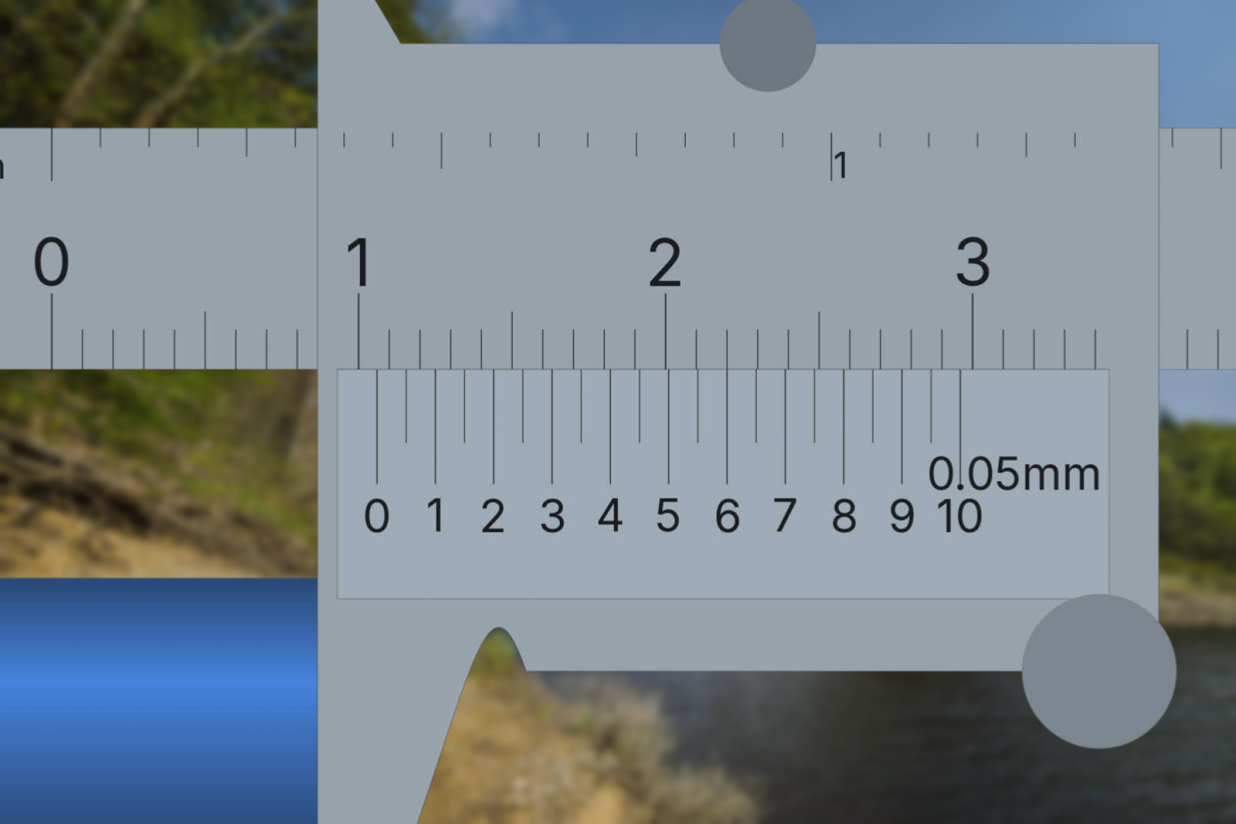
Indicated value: 10.60mm
